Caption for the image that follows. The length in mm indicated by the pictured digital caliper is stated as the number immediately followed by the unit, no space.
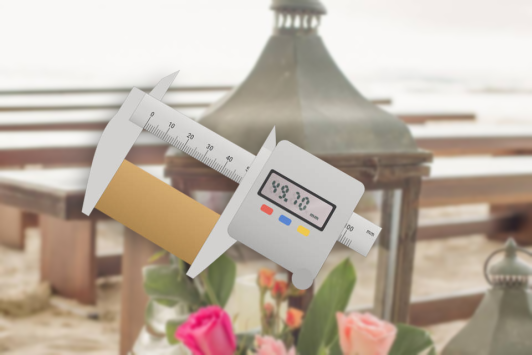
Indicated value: 49.70mm
